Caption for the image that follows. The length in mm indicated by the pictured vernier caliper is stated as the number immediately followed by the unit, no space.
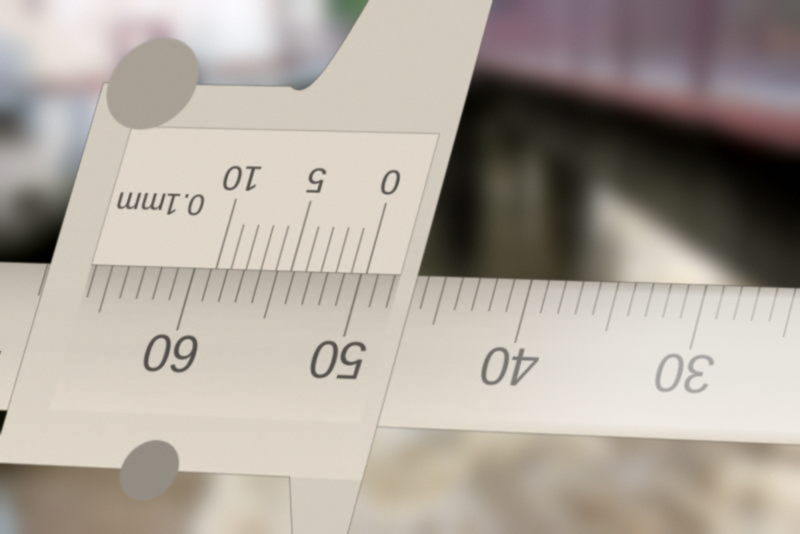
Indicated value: 49.7mm
